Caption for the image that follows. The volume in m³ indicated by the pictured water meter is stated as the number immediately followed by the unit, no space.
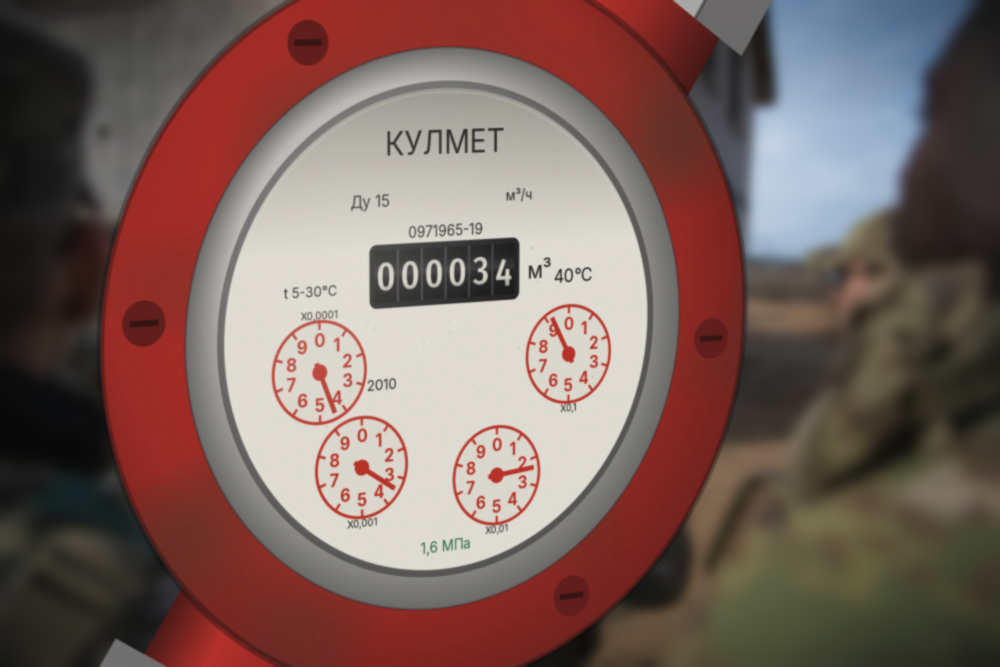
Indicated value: 33.9234m³
